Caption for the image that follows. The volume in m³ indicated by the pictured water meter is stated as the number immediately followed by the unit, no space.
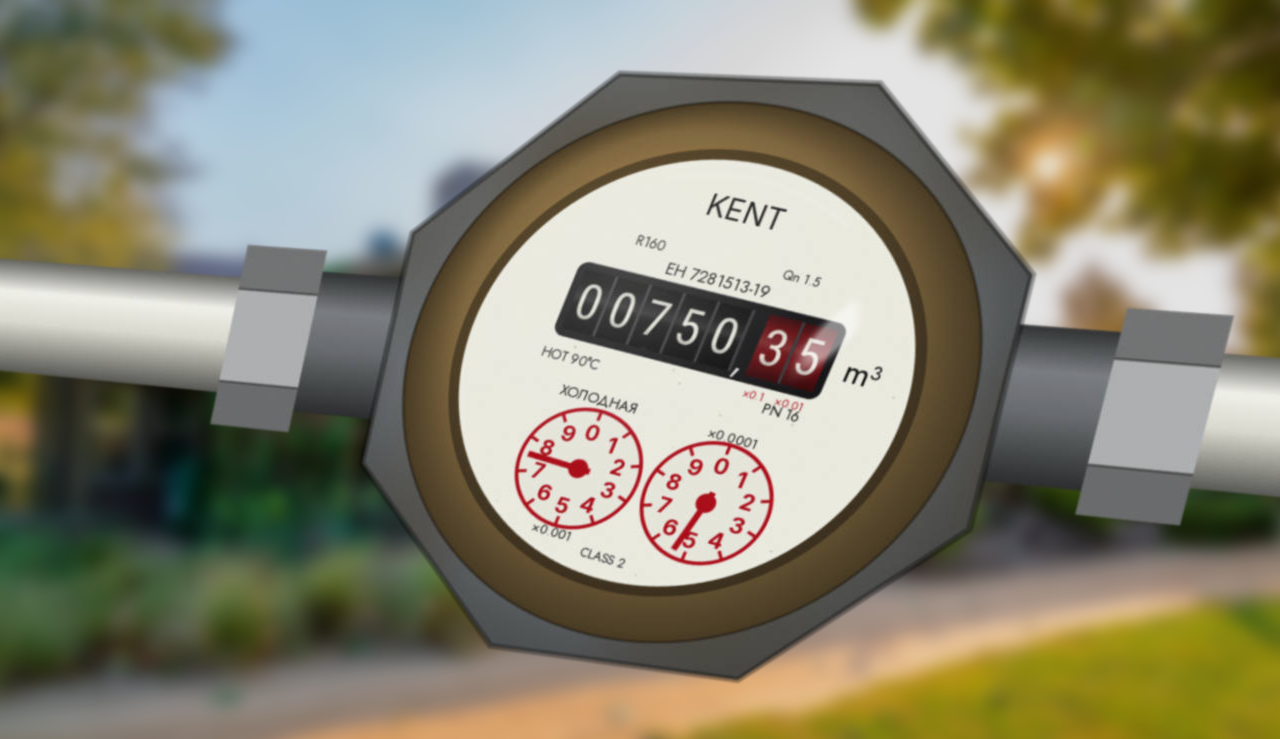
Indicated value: 750.3575m³
